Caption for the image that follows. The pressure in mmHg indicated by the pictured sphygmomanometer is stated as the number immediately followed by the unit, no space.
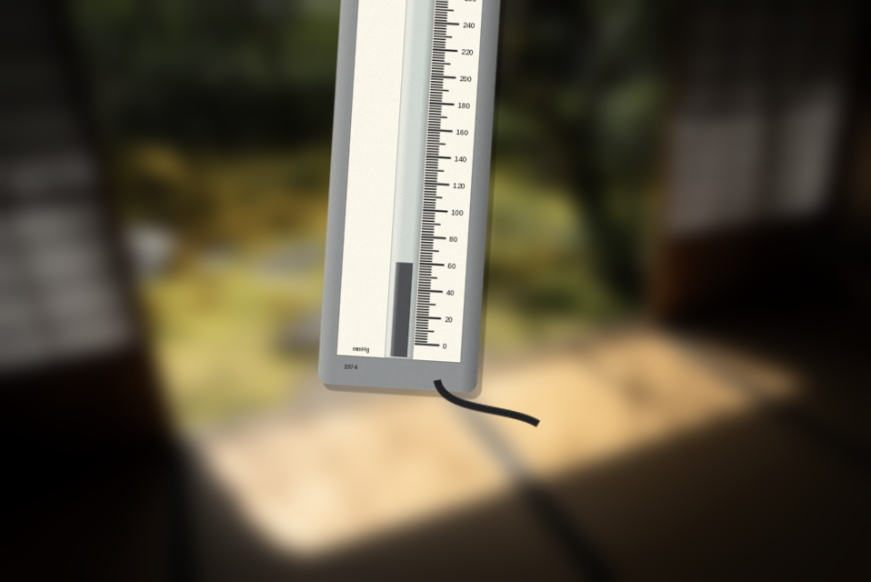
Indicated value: 60mmHg
